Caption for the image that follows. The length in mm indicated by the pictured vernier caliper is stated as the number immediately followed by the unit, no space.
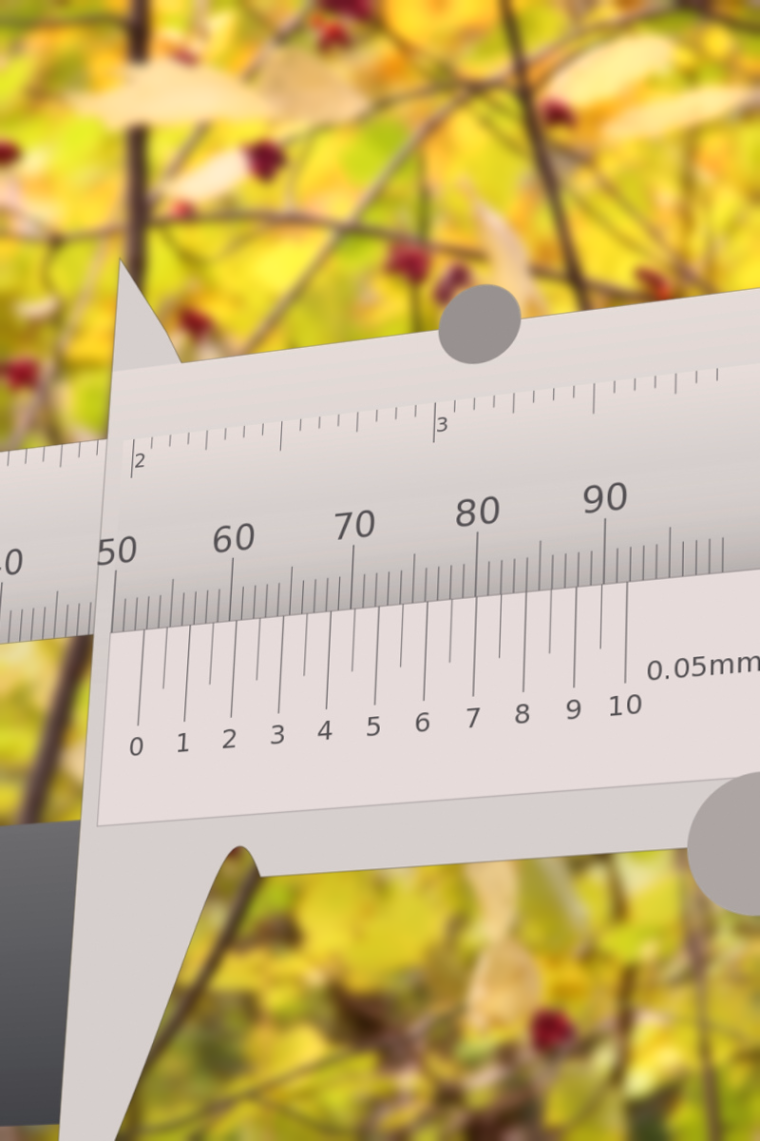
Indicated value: 52.8mm
